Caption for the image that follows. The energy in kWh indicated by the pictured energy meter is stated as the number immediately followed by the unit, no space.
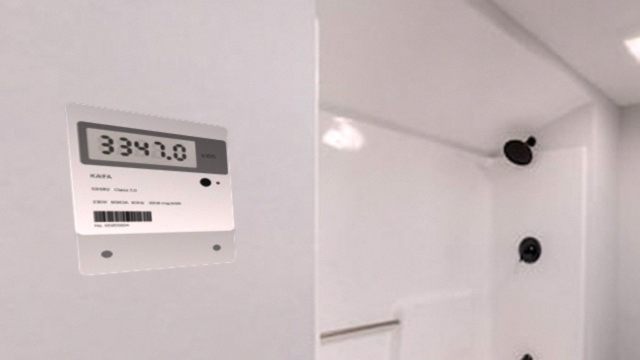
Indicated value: 3347.0kWh
